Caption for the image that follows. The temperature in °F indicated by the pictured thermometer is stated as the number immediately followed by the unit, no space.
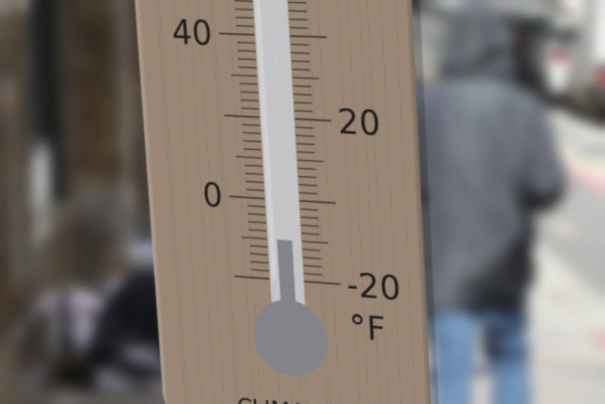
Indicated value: -10°F
